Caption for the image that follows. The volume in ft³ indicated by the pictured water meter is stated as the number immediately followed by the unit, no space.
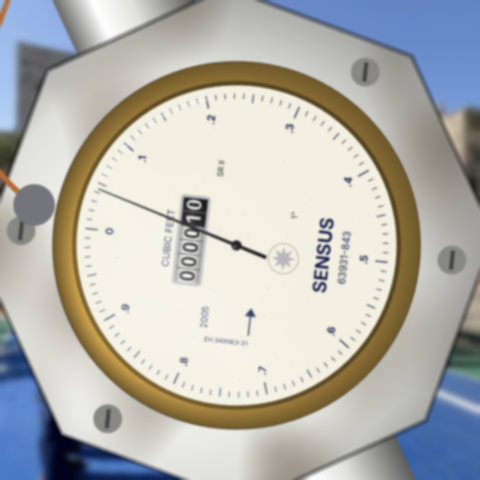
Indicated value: 10.04ft³
